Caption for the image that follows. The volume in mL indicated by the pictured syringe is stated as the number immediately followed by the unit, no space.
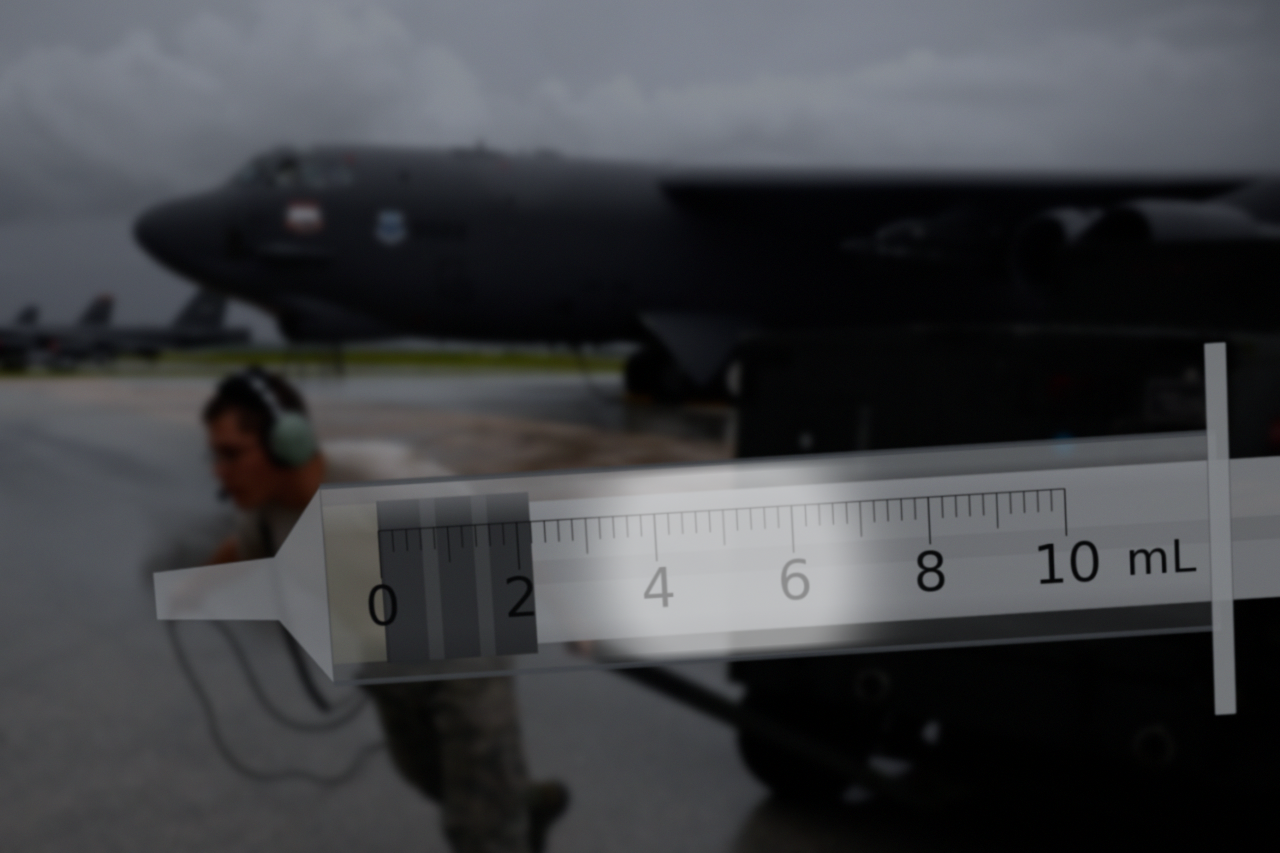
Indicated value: 0mL
